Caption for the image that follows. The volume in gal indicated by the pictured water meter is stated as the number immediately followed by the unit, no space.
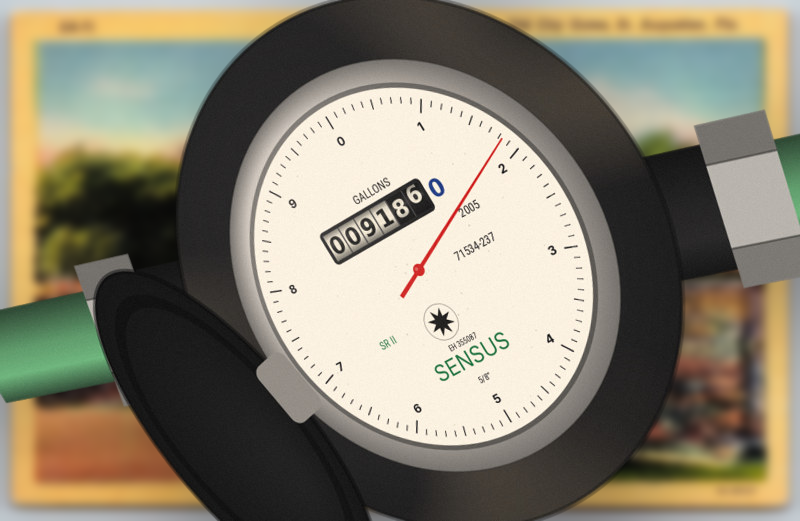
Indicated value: 91861.8gal
